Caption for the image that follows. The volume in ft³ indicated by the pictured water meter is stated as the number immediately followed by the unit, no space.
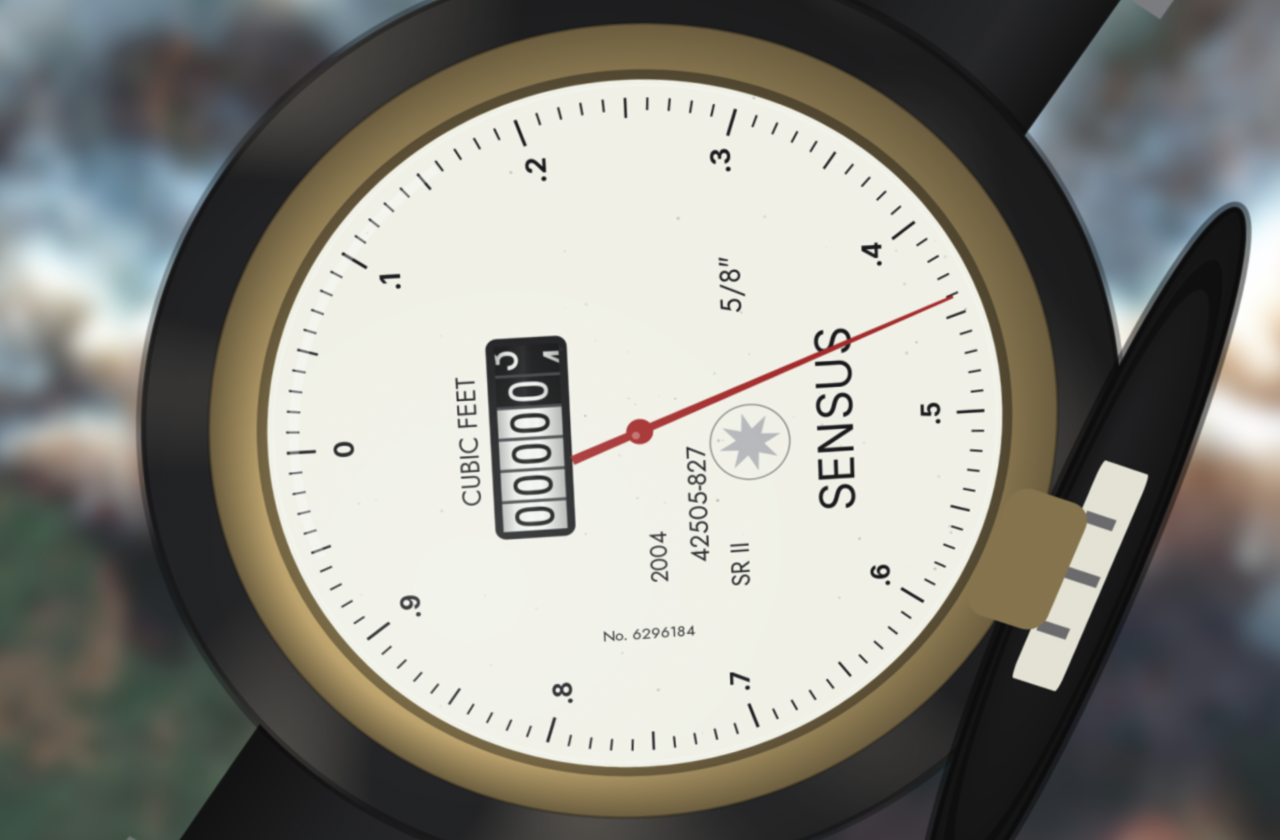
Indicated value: 3.44ft³
